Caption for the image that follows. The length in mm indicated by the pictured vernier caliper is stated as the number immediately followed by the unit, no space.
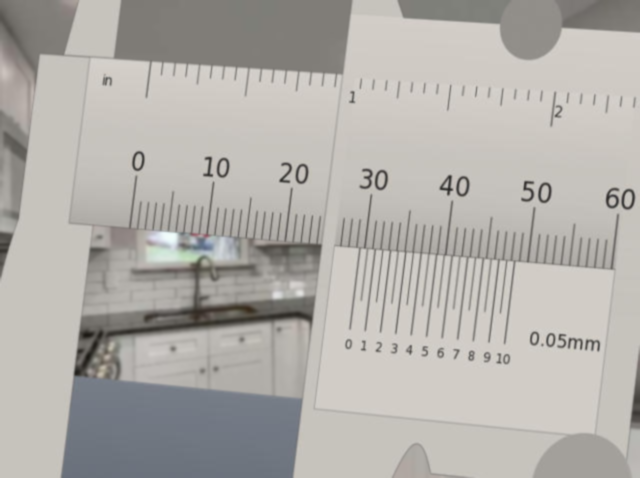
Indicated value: 29.4mm
